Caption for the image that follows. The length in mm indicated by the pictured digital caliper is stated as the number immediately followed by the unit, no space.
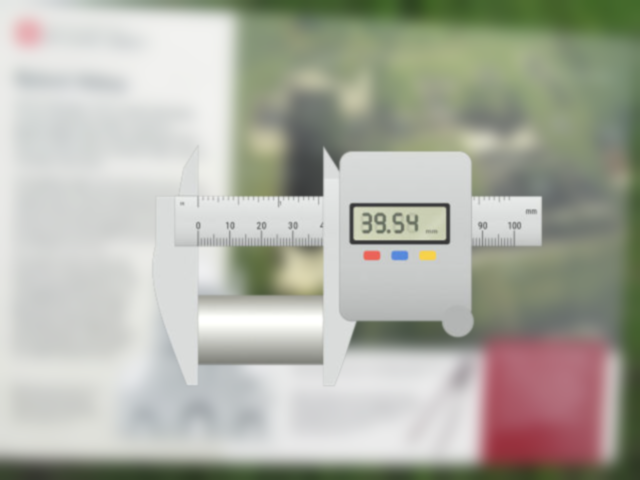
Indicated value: 39.54mm
